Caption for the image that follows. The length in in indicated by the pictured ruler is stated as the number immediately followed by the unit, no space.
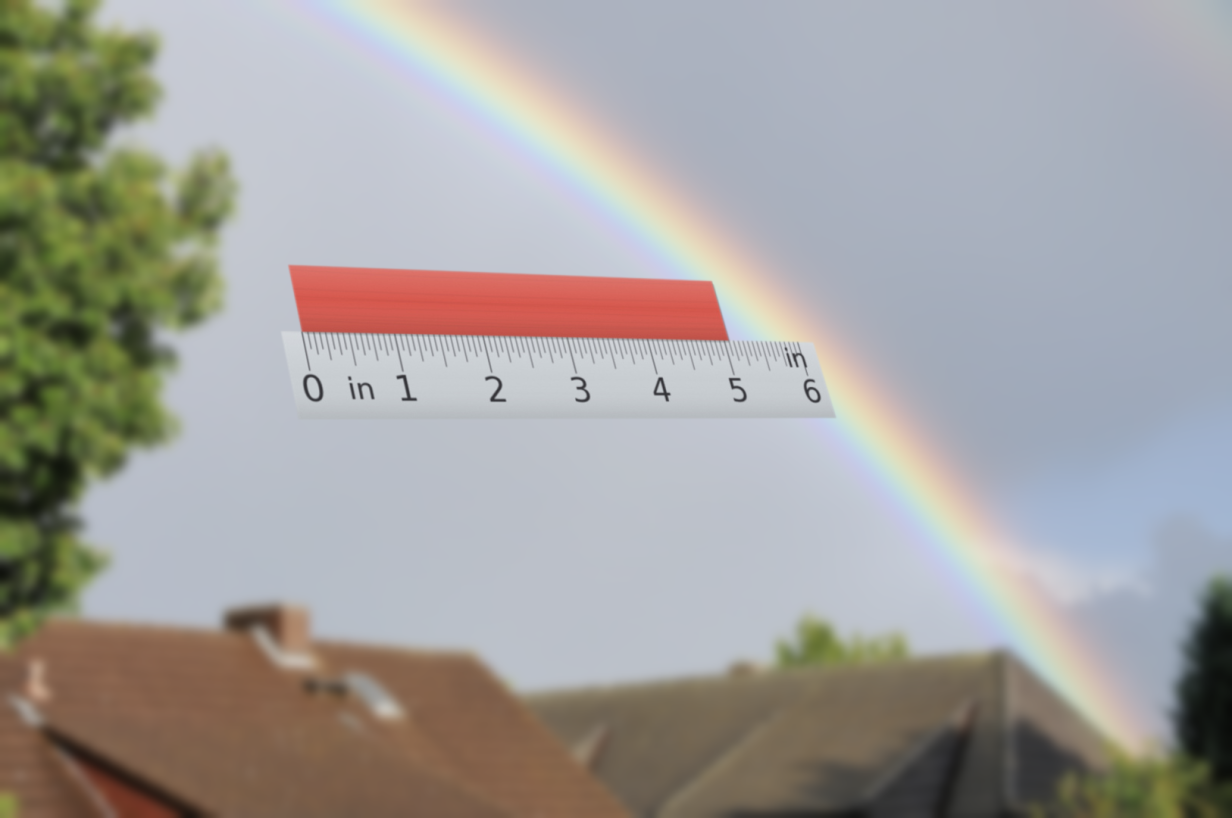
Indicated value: 5.0625in
